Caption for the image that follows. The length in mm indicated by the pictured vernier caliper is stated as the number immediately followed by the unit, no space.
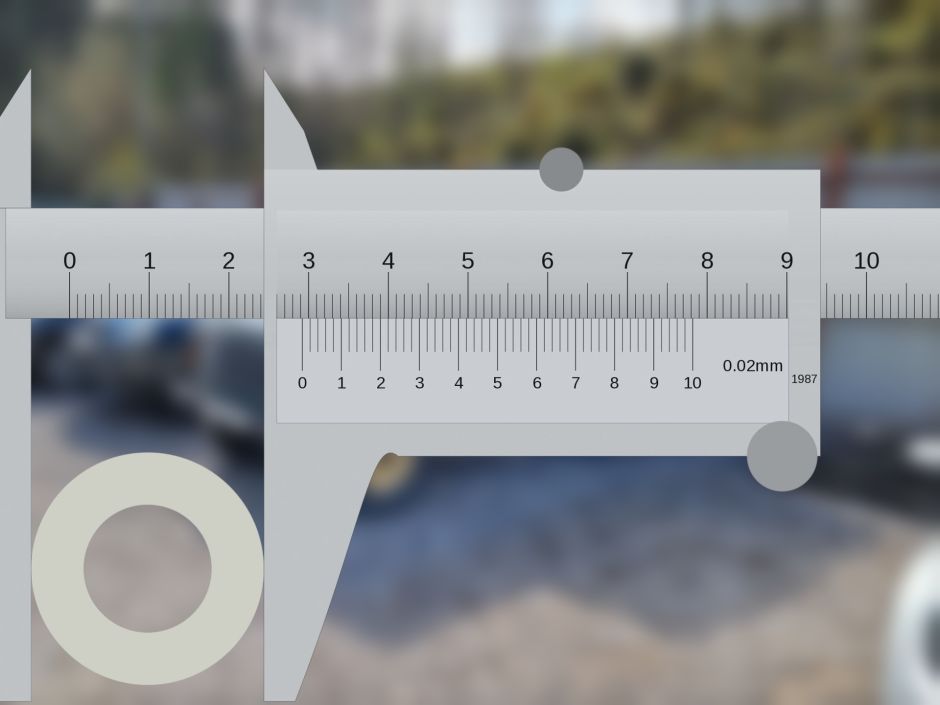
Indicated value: 29.2mm
